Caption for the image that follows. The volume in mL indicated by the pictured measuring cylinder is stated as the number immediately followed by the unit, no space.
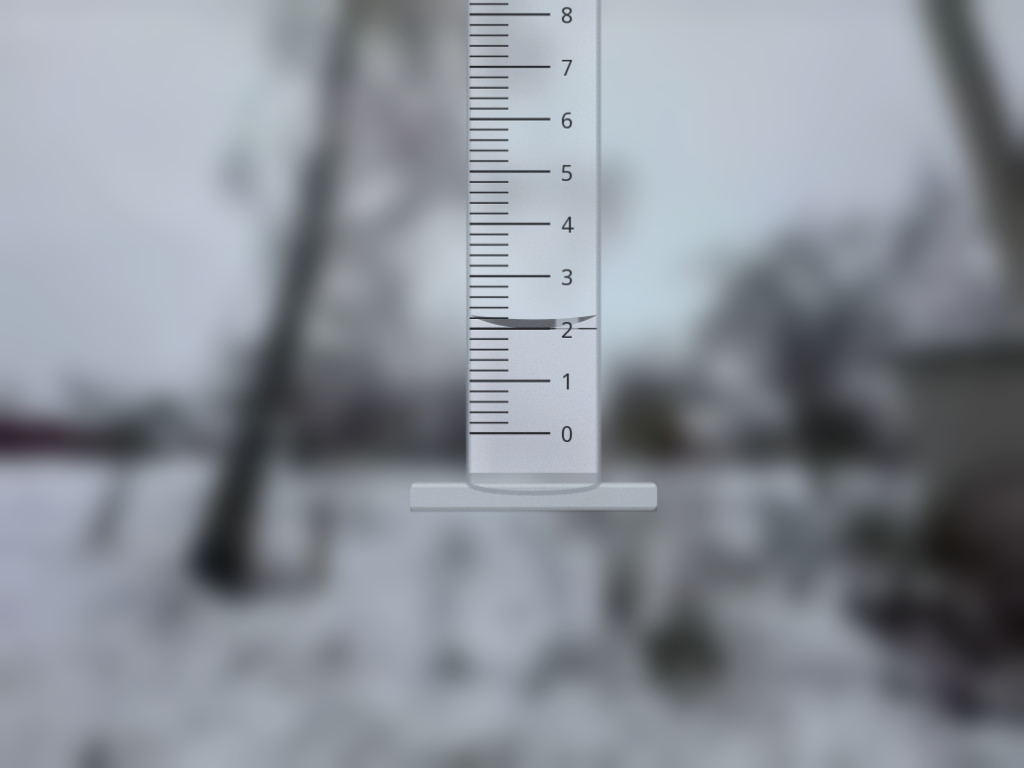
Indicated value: 2mL
